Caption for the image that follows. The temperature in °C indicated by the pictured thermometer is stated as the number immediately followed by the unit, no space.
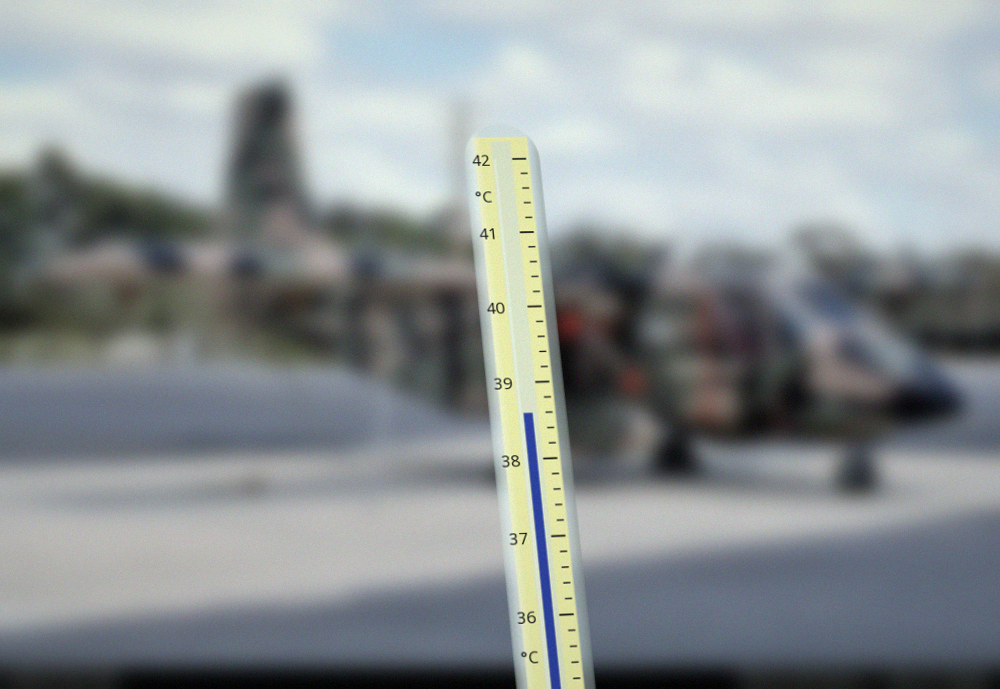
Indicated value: 38.6°C
